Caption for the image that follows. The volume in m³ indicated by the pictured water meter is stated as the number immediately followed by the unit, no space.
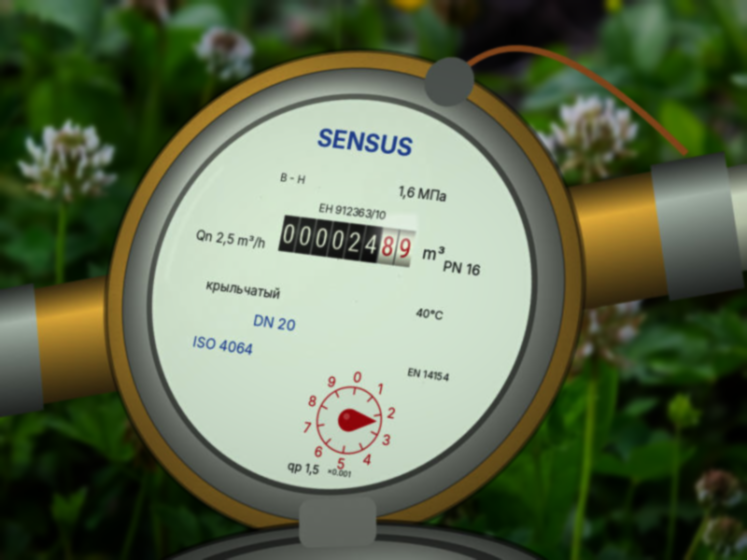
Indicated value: 24.892m³
